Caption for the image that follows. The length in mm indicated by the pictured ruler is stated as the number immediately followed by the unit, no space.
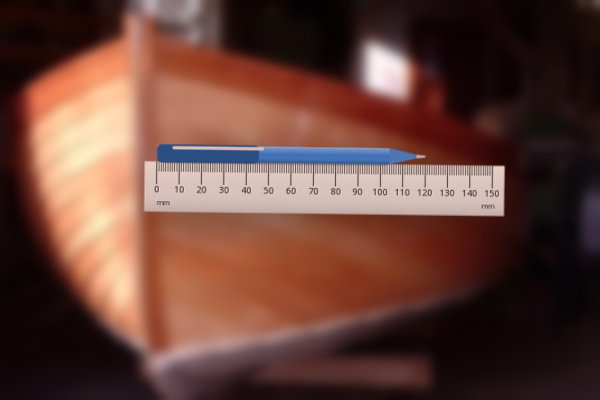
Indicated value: 120mm
